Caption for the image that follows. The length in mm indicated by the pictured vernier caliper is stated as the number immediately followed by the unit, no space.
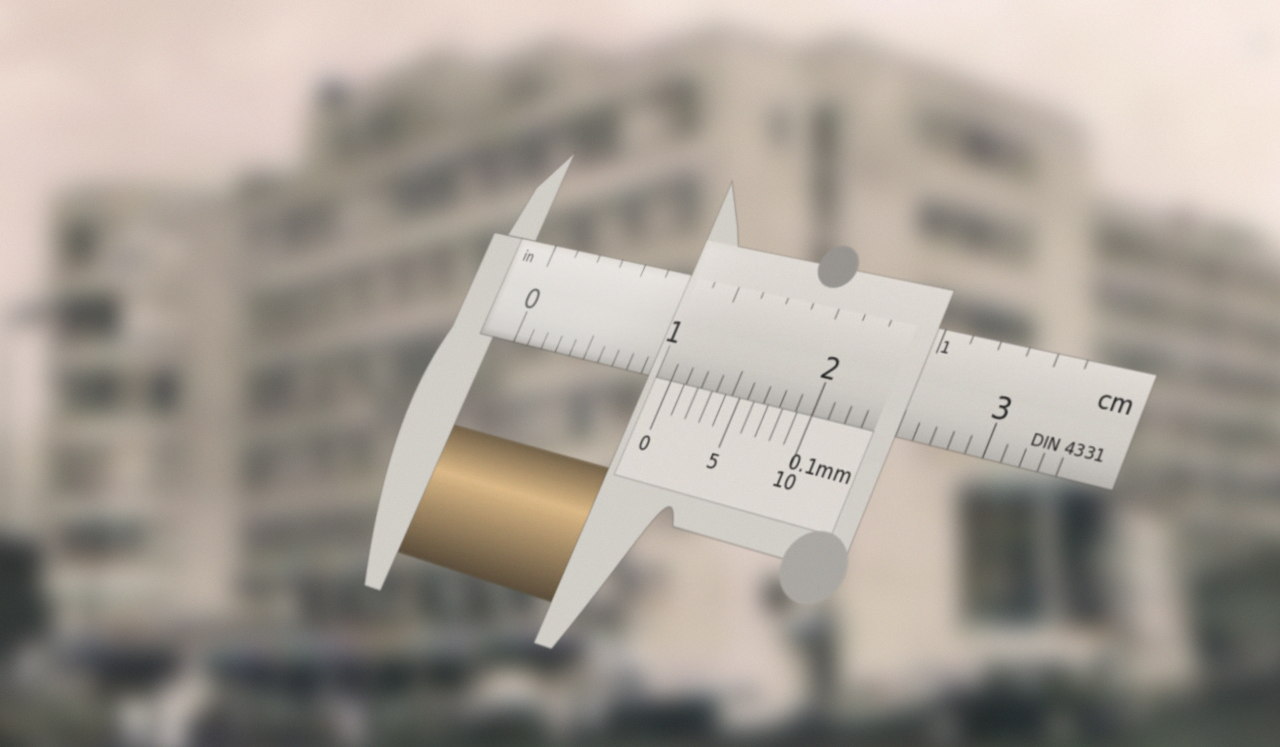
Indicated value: 11.0mm
